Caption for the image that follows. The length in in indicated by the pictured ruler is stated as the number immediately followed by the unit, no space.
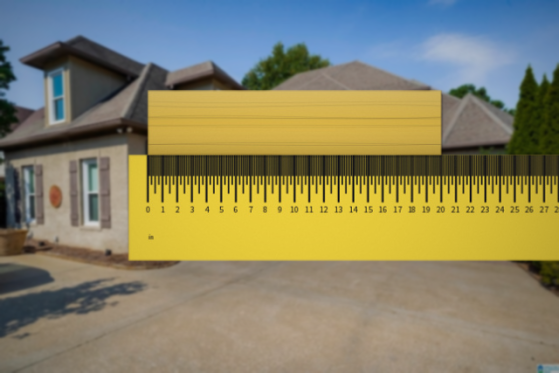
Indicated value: 20in
